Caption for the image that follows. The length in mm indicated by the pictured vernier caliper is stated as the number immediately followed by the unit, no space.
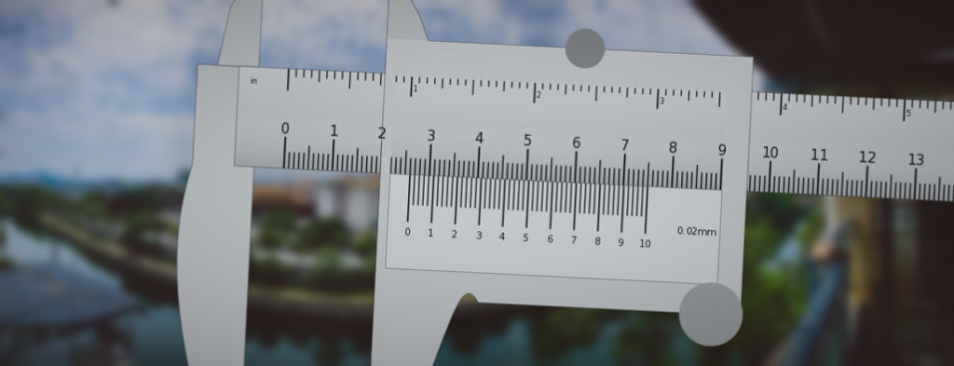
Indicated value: 26.0mm
